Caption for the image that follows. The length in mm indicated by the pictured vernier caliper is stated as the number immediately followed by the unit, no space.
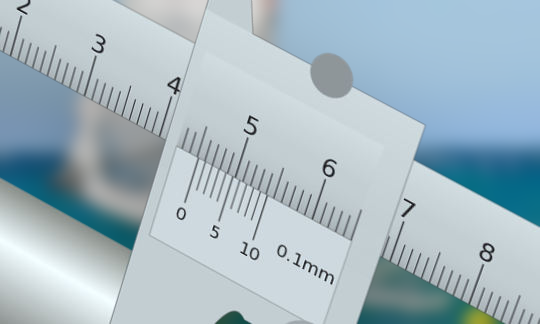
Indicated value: 45.2mm
